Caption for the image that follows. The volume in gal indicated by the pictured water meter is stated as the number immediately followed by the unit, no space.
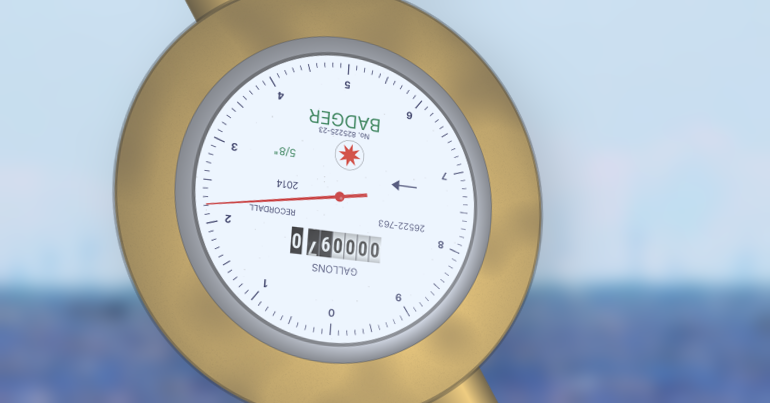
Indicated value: 972.2gal
